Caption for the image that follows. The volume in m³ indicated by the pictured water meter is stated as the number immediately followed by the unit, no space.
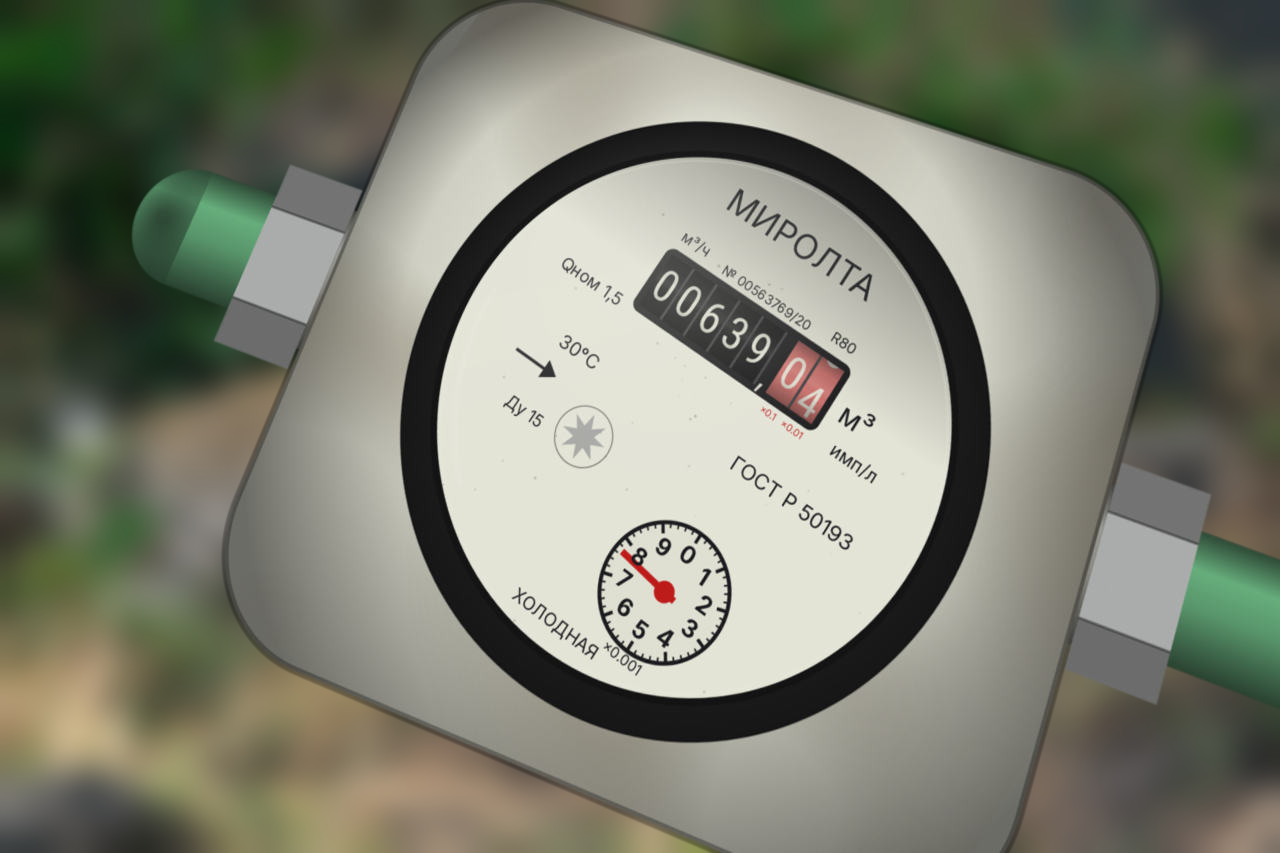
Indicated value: 639.037m³
